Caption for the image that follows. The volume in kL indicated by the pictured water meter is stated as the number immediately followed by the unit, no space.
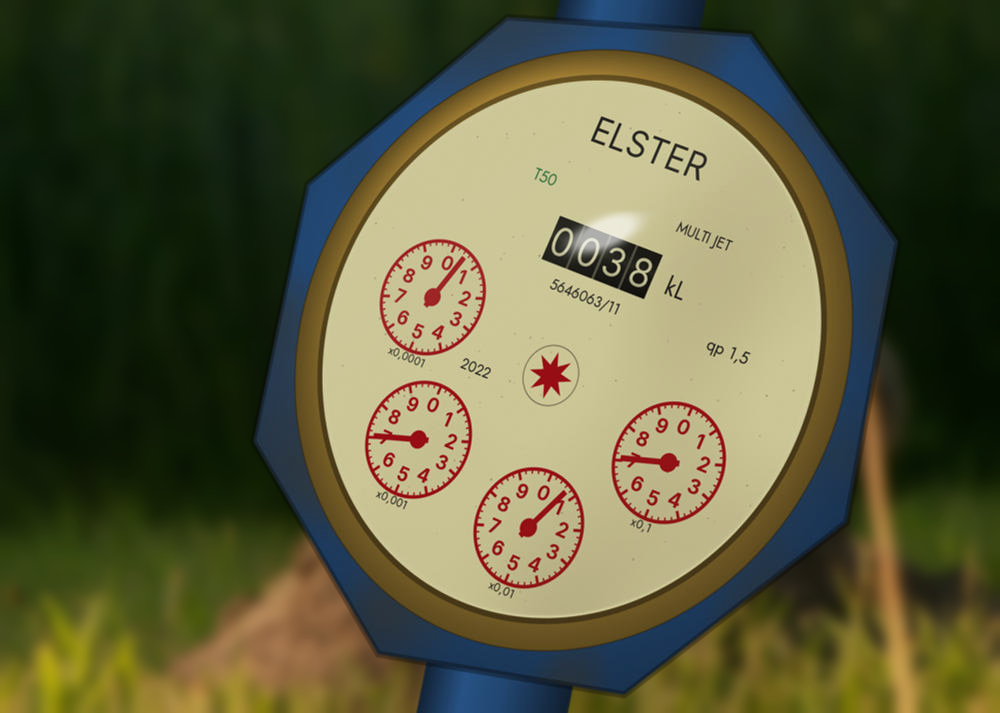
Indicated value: 38.7070kL
